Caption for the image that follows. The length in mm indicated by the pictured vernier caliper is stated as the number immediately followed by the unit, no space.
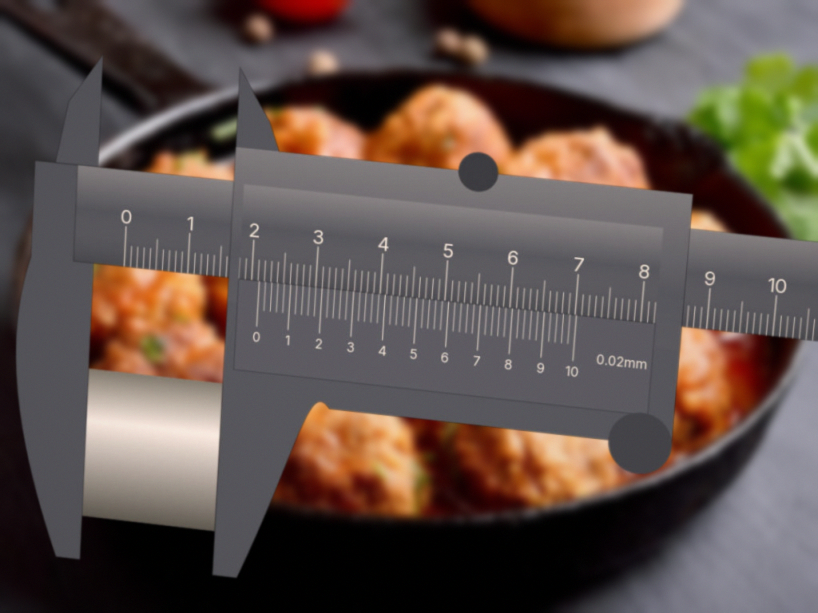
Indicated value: 21.2mm
